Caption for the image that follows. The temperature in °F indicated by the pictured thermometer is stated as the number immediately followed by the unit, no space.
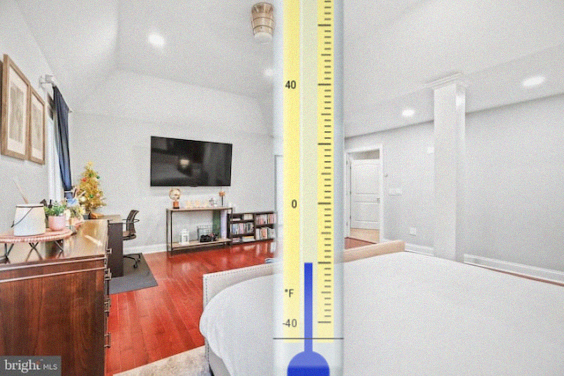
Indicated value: -20°F
